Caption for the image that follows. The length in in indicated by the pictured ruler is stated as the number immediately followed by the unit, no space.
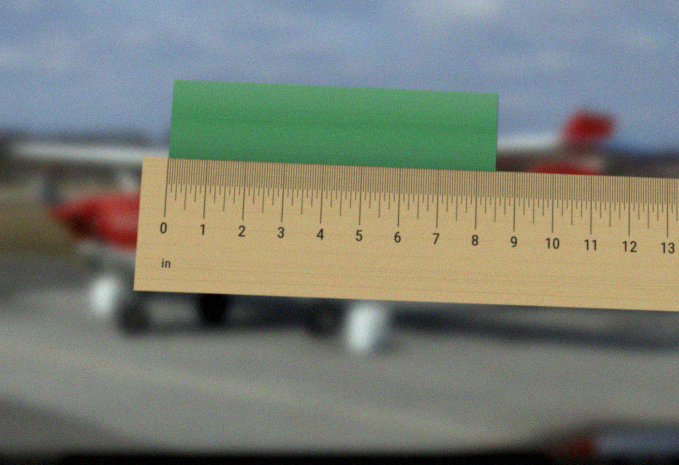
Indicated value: 8.5in
